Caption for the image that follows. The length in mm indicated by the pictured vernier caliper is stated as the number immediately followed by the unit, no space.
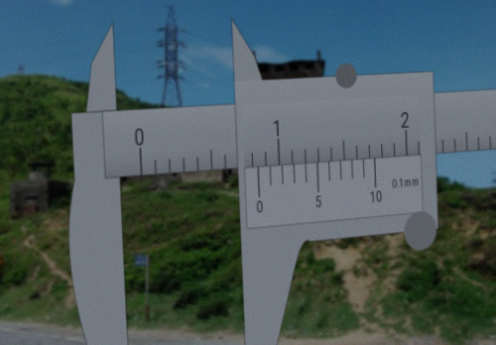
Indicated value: 8.4mm
